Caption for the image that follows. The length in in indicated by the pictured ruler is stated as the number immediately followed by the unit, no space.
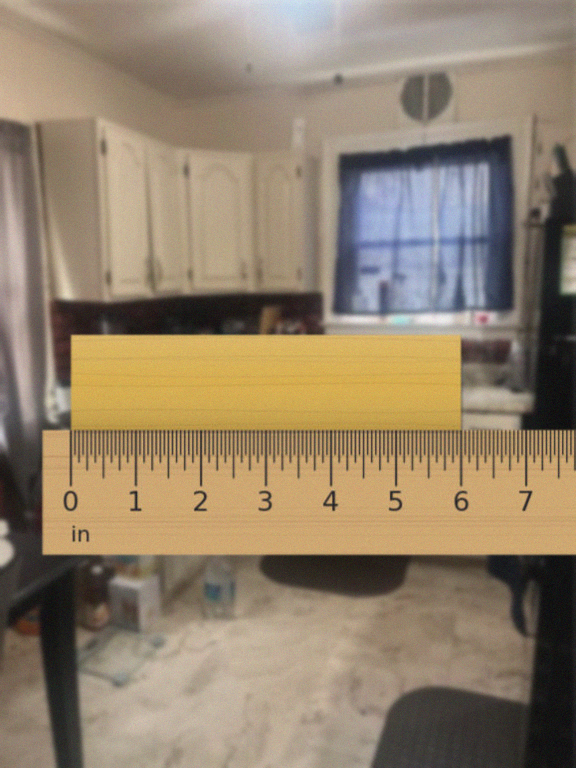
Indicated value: 6in
